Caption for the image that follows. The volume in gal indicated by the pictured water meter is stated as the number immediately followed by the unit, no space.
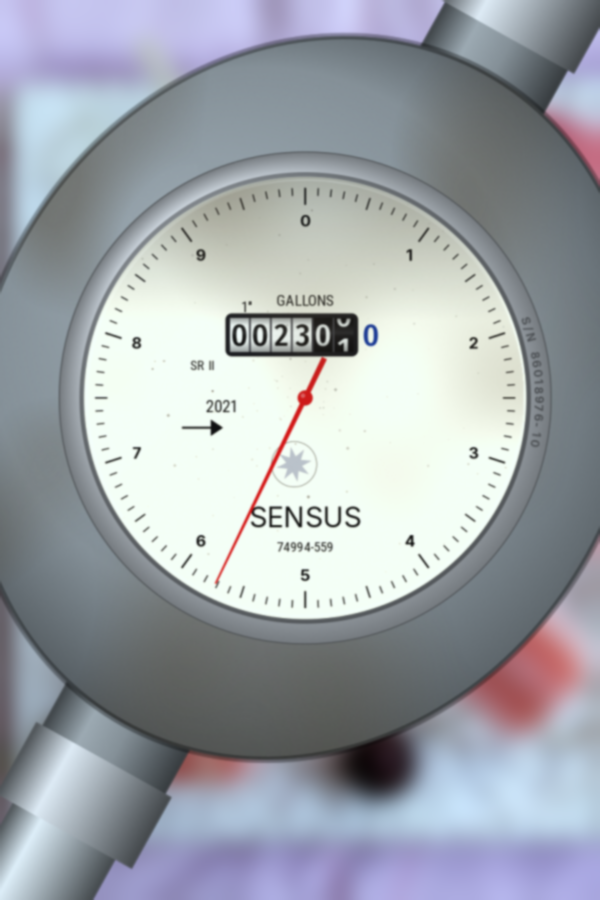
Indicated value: 23005.7gal
